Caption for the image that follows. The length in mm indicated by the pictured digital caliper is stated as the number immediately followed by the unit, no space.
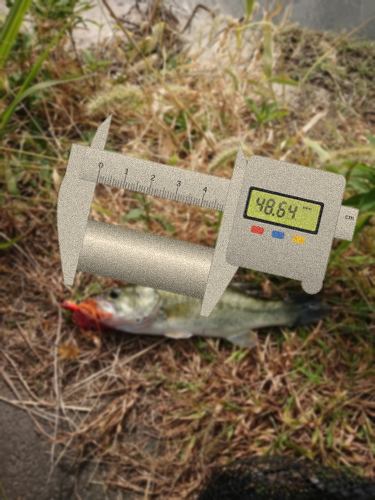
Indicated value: 48.64mm
